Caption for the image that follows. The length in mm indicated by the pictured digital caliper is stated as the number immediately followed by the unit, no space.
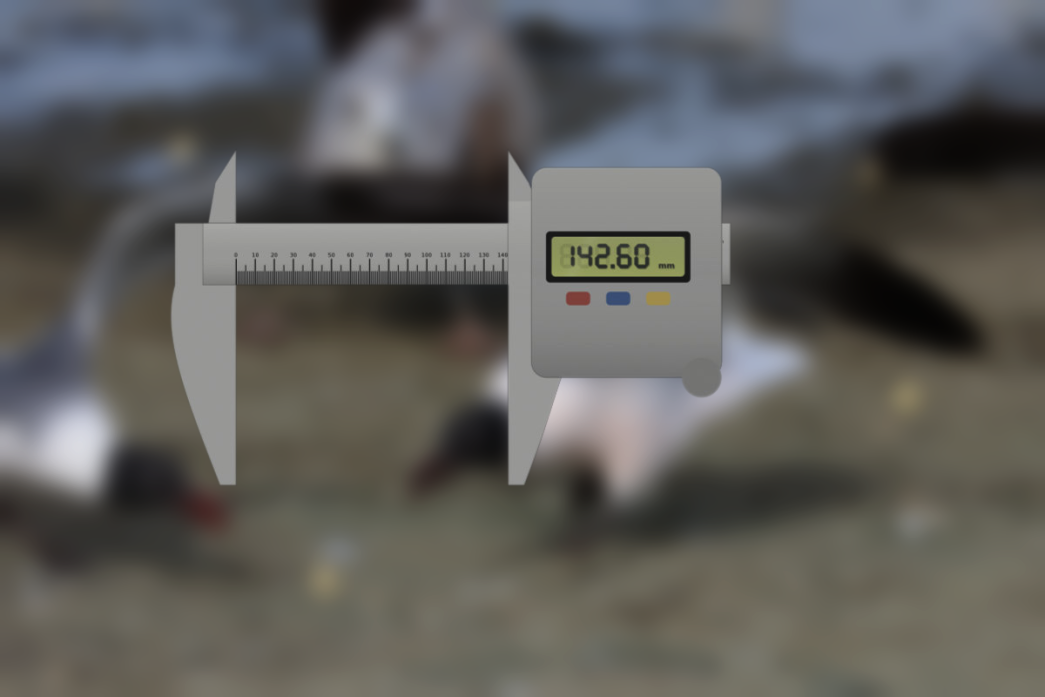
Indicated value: 142.60mm
